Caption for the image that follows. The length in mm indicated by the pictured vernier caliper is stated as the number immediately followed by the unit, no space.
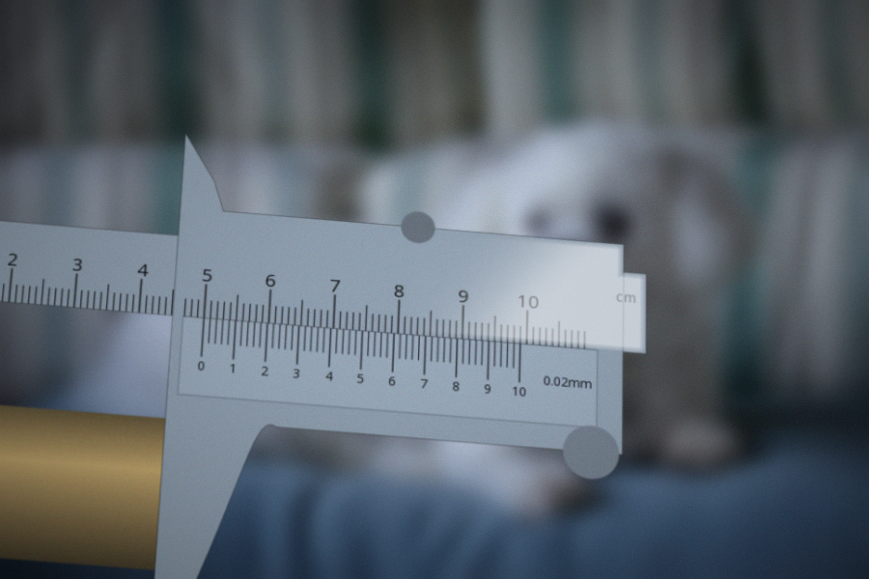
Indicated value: 50.0mm
